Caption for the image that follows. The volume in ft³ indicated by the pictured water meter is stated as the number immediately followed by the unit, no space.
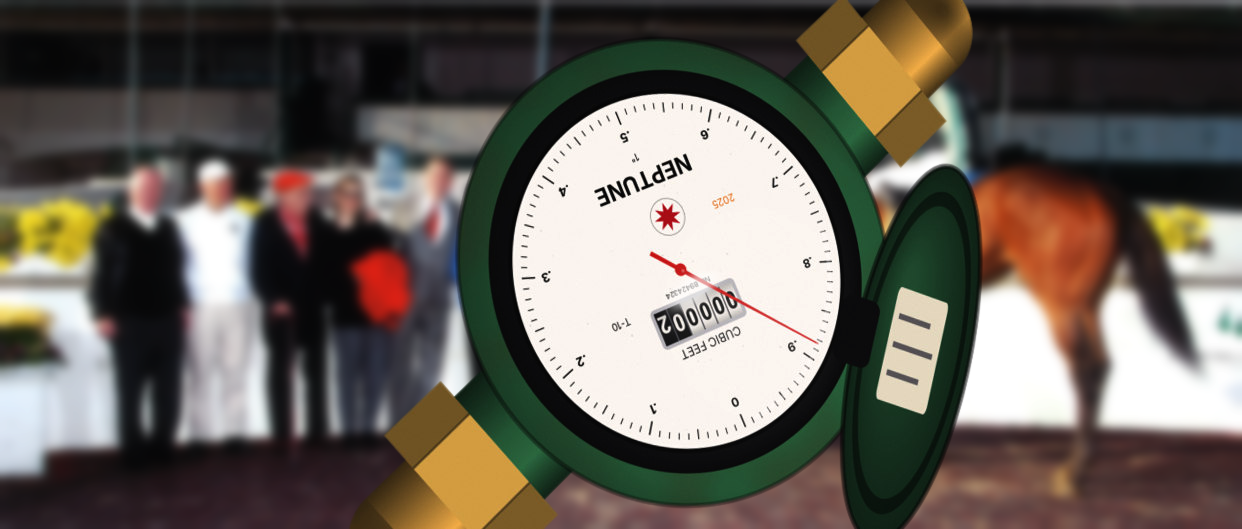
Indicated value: 1.88ft³
